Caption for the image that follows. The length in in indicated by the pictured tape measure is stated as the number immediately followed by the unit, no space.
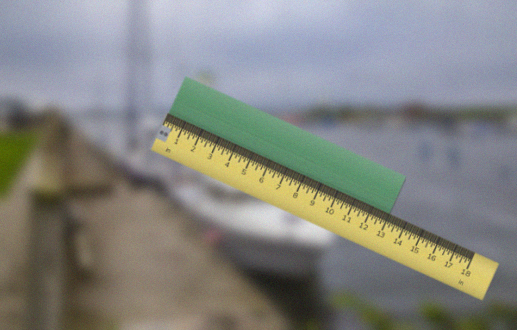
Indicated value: 13in
